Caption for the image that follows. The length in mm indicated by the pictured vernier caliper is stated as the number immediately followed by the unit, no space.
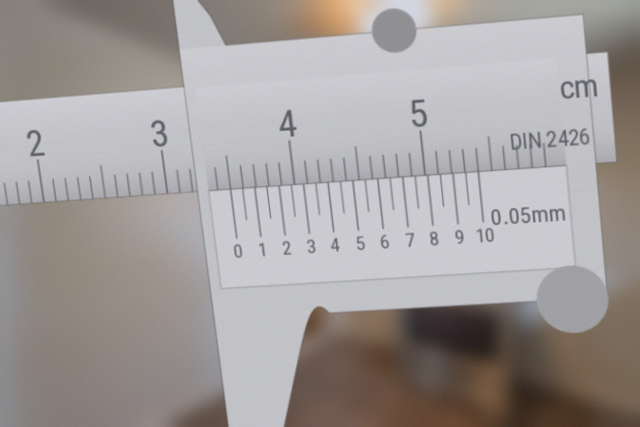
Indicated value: 35.0mm
